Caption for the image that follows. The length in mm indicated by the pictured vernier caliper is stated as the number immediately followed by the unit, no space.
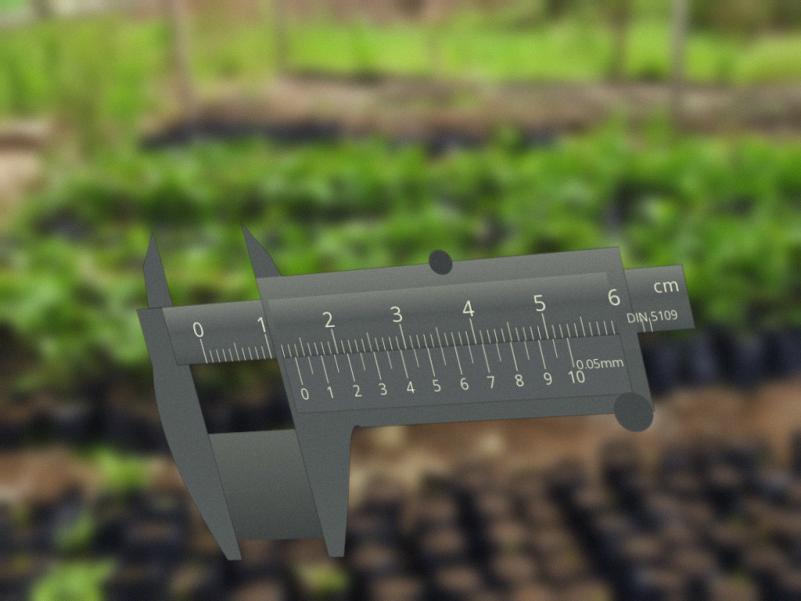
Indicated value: 13.6mm
